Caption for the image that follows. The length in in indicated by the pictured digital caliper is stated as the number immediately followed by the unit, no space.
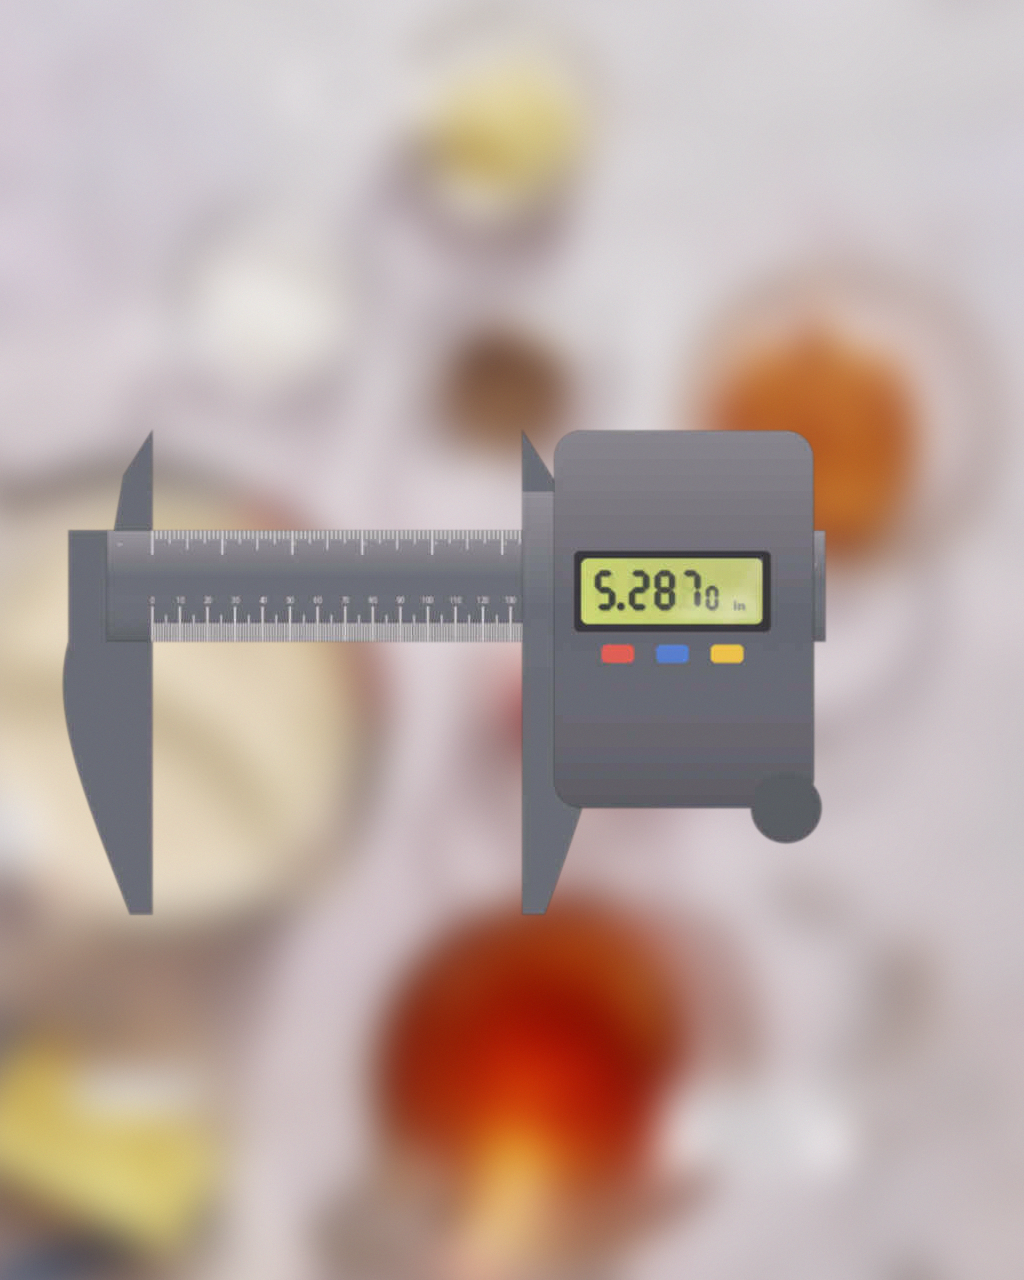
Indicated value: 5.2870in
